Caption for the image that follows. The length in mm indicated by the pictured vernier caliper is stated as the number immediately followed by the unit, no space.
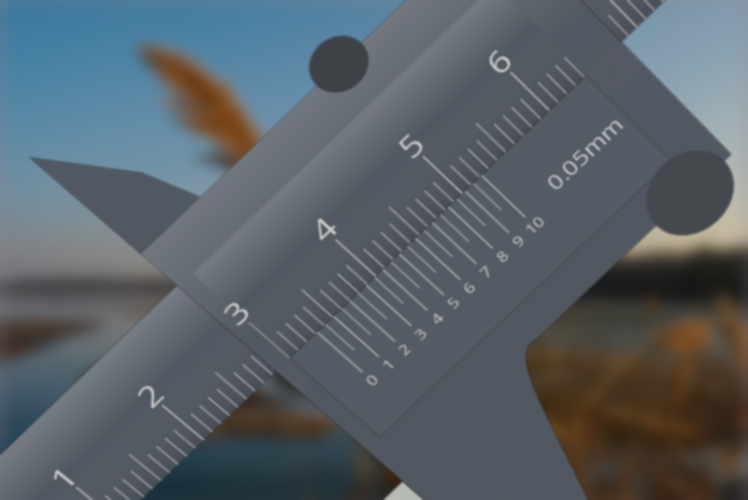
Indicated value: 33.2mm
